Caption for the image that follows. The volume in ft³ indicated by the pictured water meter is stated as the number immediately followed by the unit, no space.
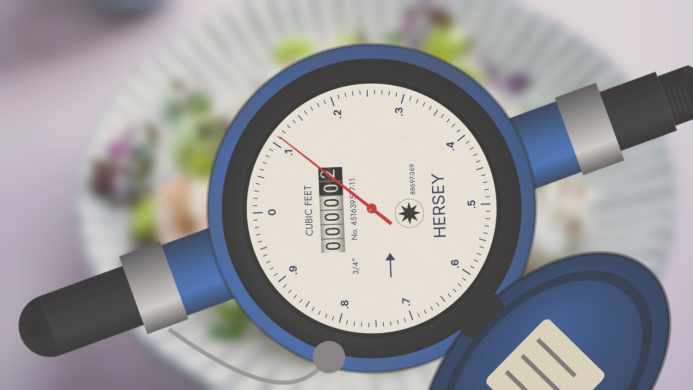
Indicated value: 2.11ft³
